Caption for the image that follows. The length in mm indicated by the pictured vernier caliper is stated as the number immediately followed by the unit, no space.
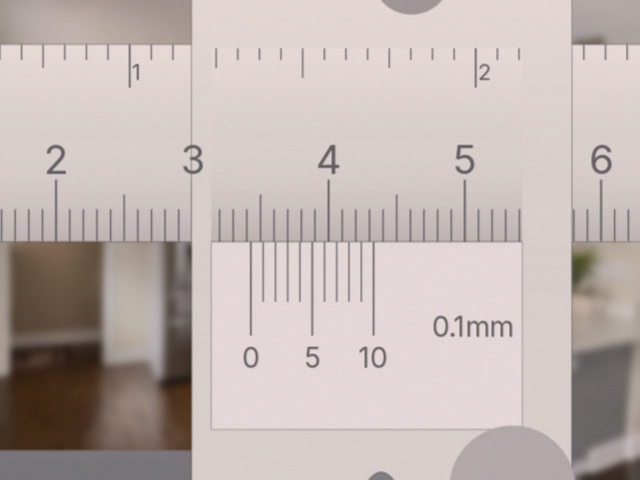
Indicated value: 34.3mm
